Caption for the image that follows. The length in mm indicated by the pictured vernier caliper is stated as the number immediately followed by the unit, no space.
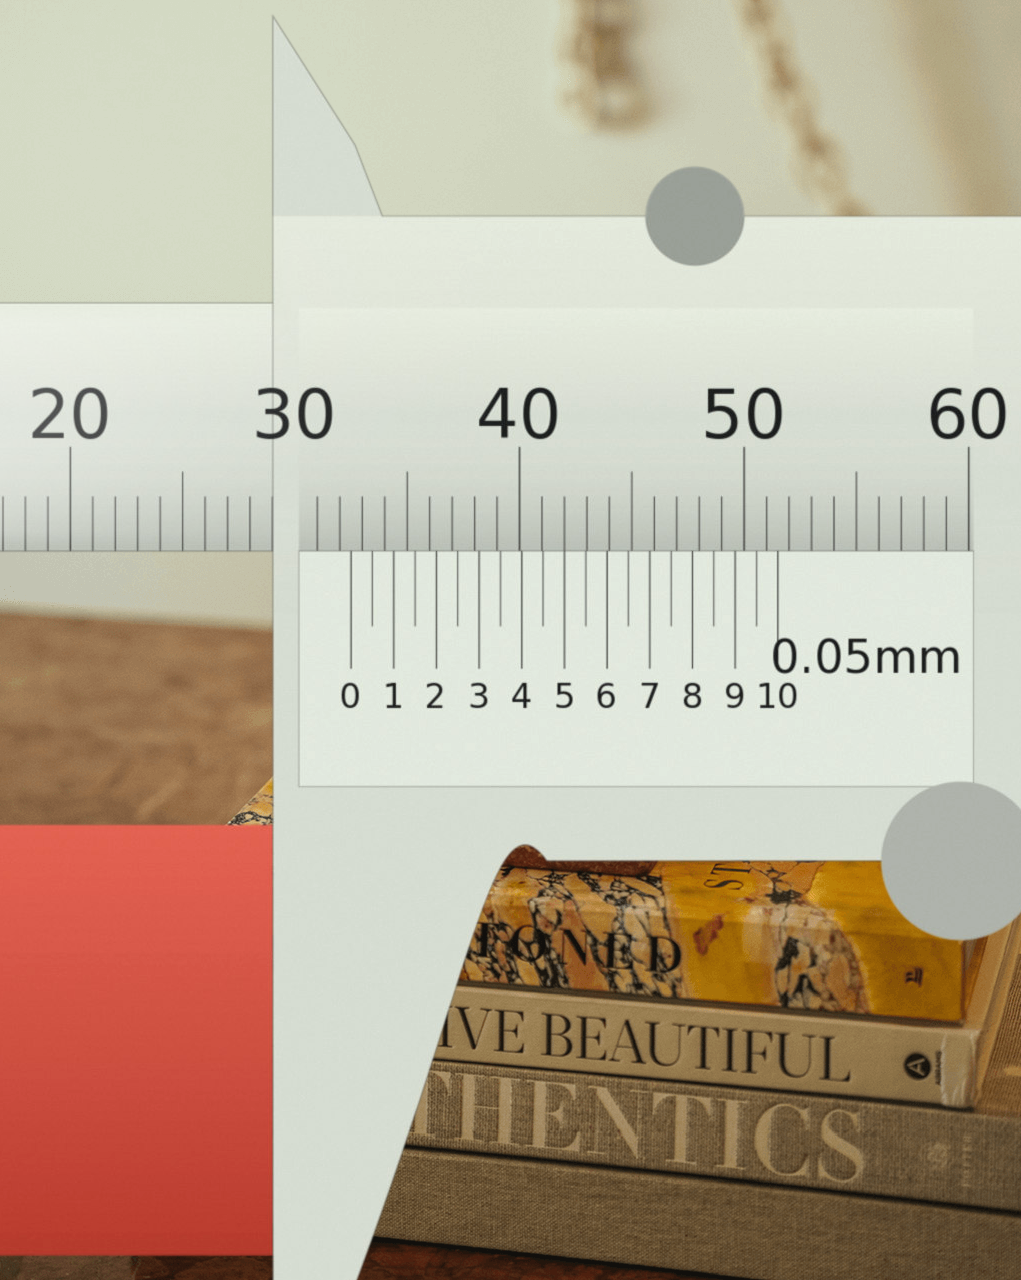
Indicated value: 32.5mm
